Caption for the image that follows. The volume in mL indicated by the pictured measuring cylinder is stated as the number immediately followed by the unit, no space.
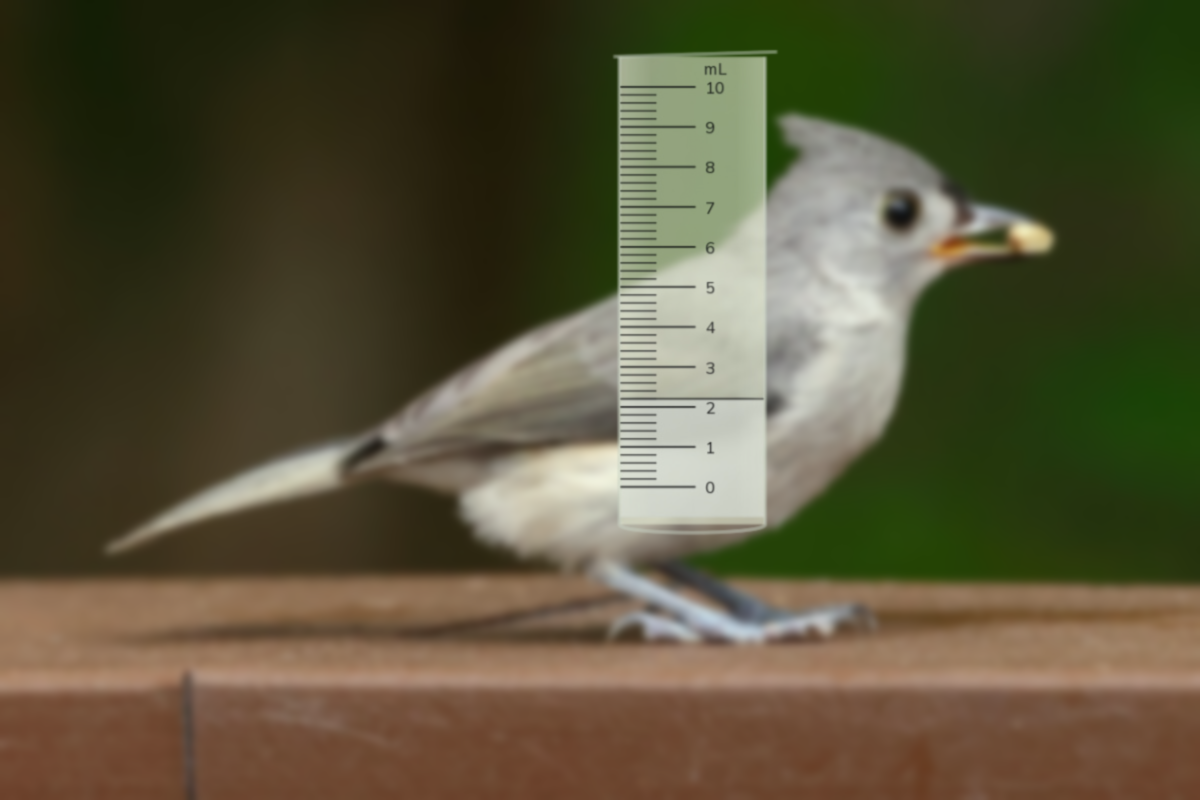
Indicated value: 2.2mL
